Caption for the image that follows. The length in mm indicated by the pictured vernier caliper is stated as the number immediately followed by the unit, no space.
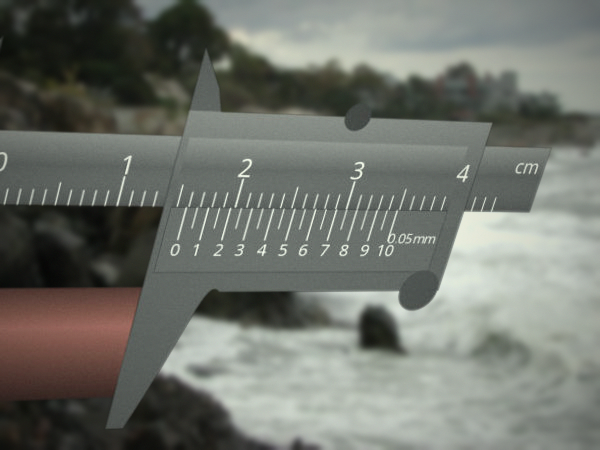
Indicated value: 15.8mm
